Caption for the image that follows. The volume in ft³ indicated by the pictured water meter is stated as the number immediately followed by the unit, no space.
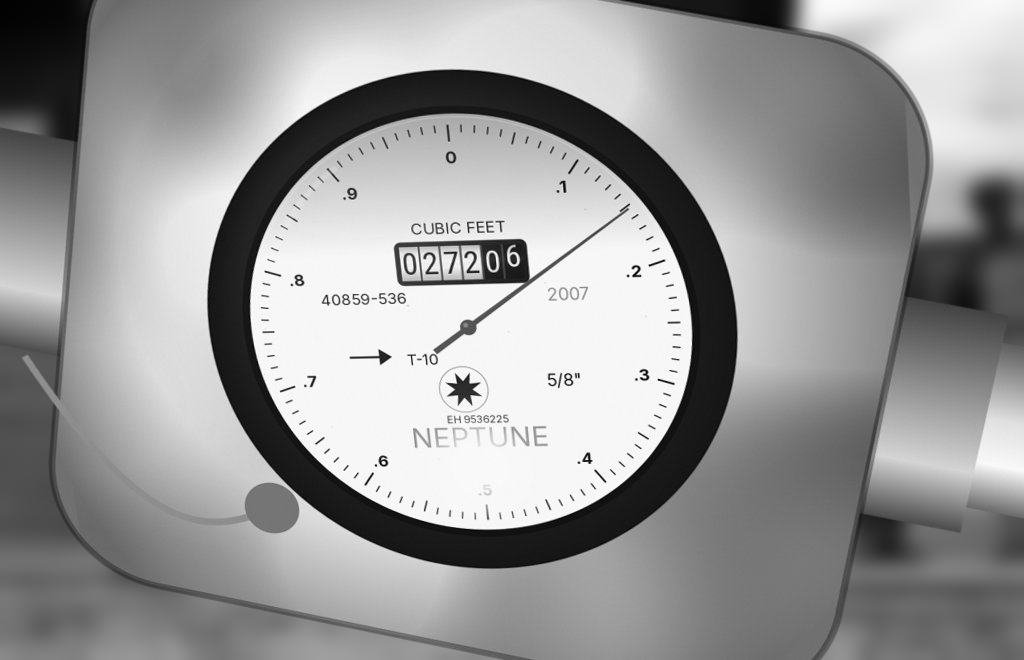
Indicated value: 27206.15ft³
